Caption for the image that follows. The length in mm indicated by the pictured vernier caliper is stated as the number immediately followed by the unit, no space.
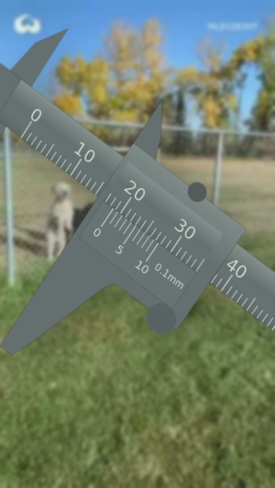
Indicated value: 18.6mm
